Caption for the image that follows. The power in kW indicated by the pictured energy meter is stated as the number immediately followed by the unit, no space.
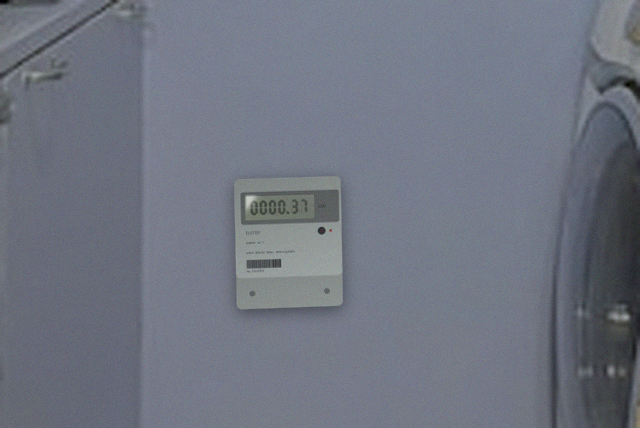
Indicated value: 0.37kW
